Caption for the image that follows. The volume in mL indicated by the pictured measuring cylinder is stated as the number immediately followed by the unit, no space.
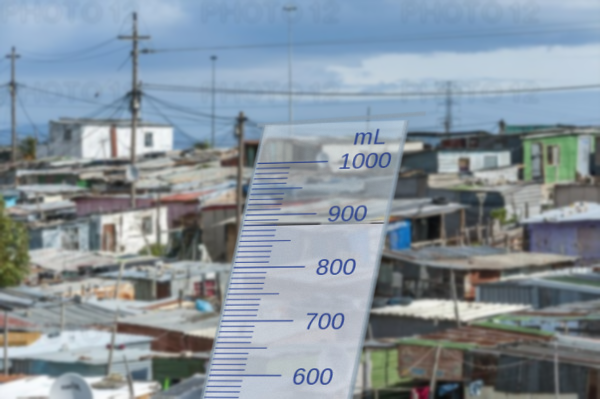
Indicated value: 880mL
